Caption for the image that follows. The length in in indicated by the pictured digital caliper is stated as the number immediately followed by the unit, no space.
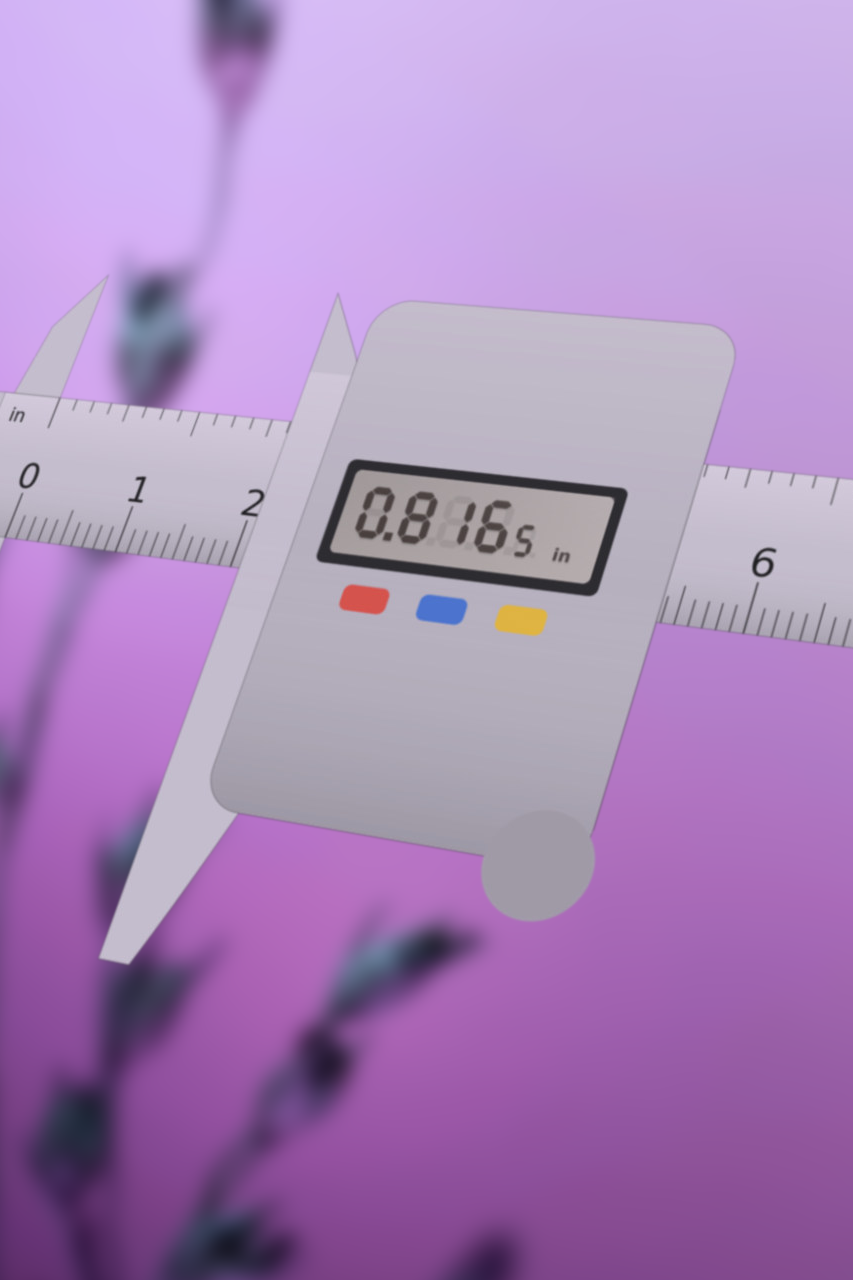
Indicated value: 0.8165in
